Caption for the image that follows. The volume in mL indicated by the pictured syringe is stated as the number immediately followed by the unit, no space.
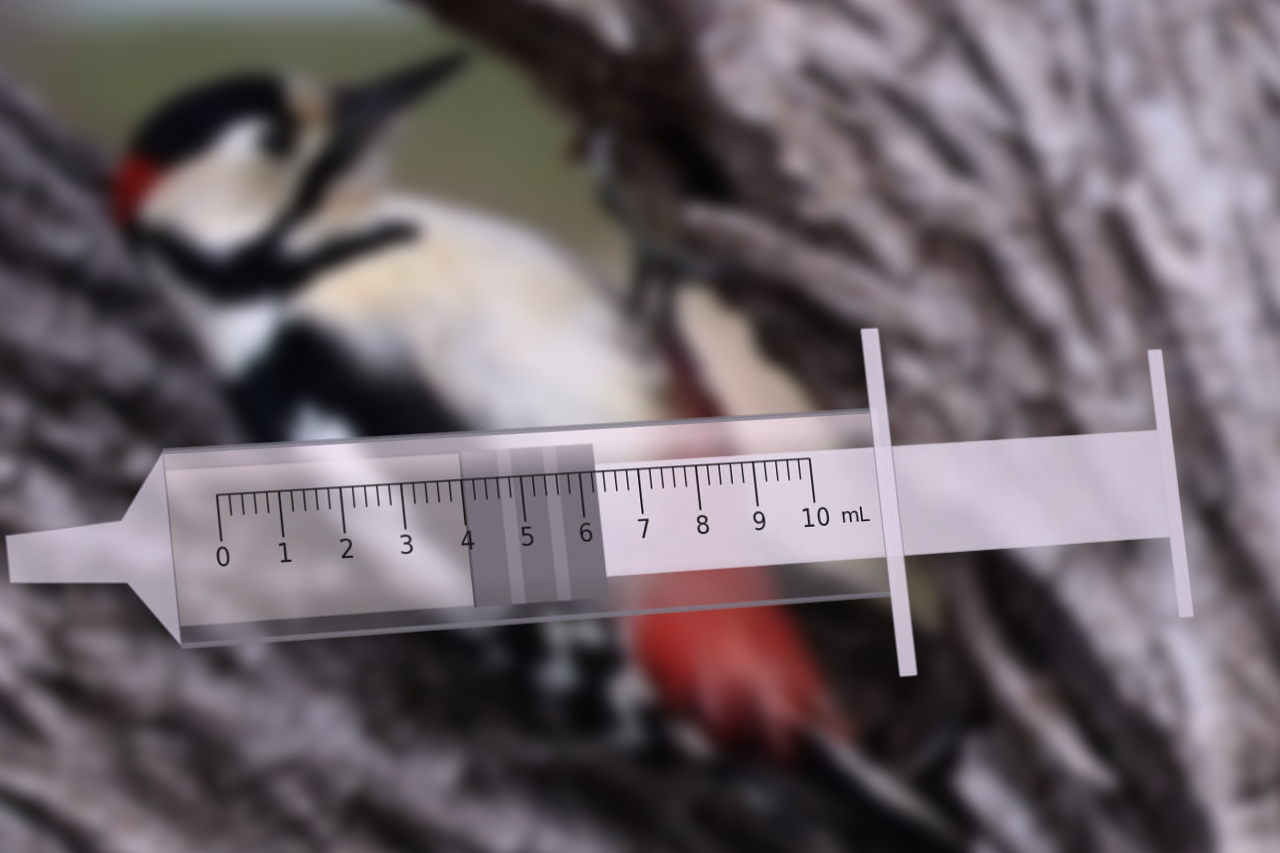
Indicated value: 4mL
